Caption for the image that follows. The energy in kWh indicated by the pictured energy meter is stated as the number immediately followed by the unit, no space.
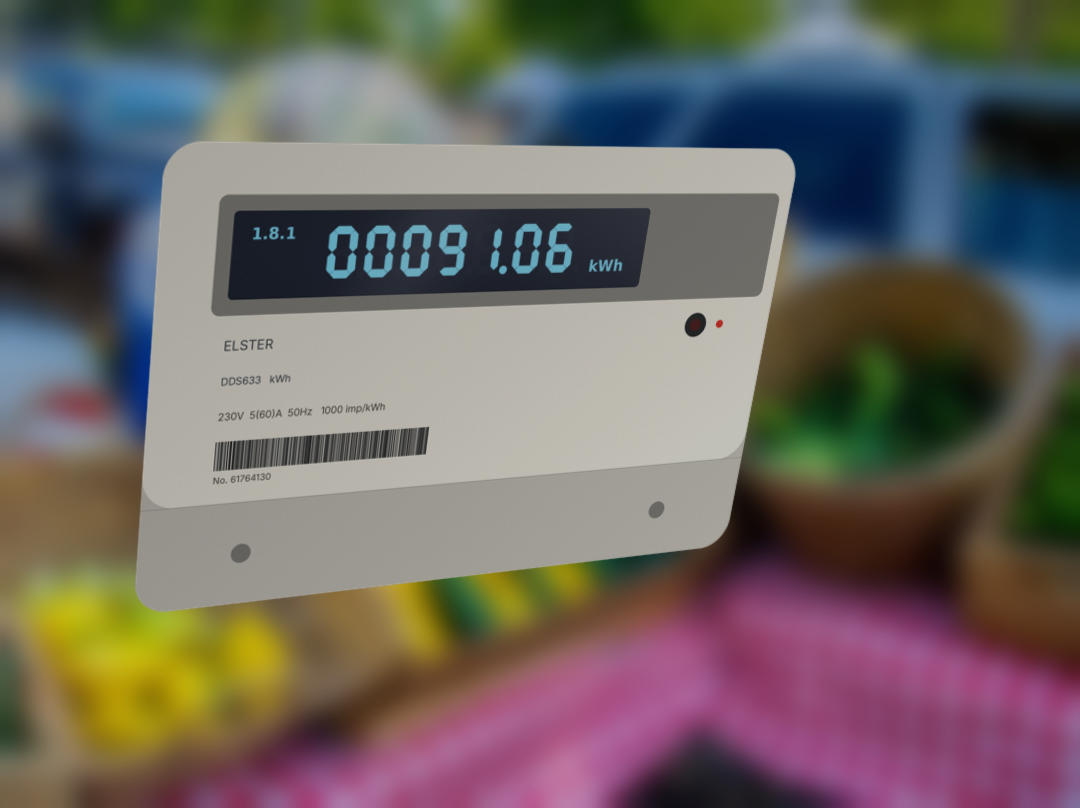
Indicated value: 91.06kWh
